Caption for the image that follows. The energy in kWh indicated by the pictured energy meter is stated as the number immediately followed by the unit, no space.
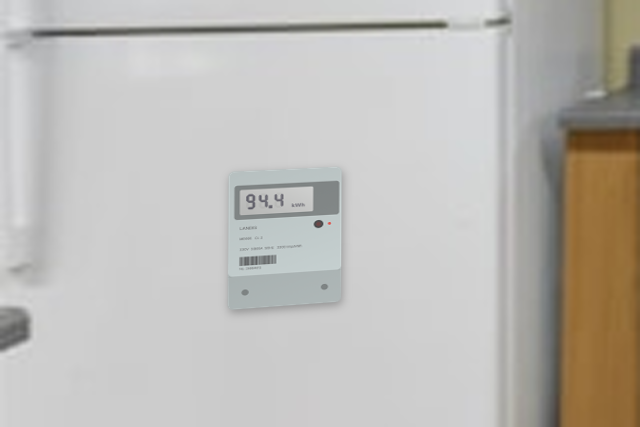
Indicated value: 94.4kWh
